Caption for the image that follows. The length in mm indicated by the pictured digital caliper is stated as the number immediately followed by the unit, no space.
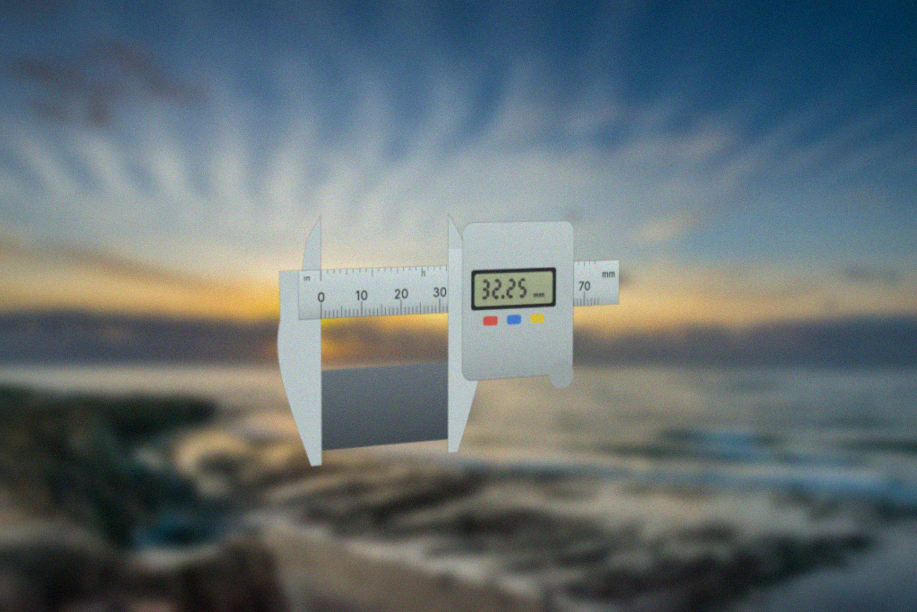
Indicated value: 32.25mm
